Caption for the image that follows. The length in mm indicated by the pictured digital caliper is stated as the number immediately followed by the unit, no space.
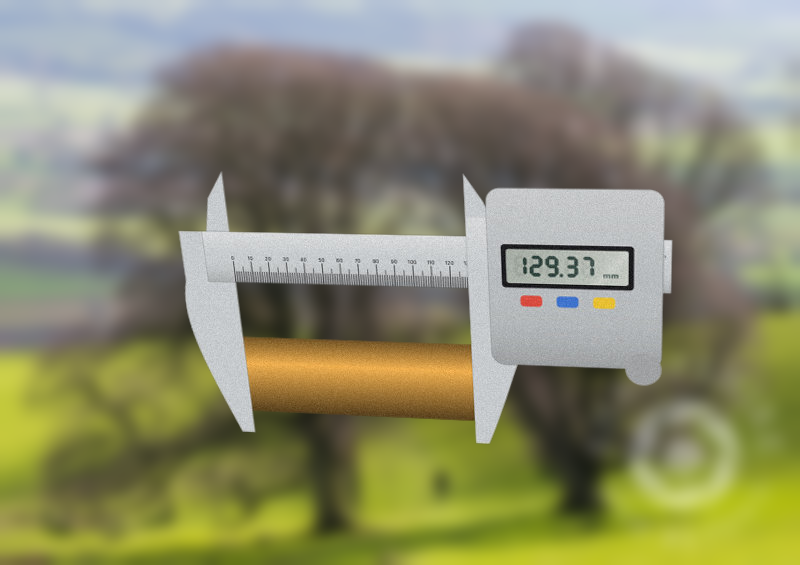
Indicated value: 129.37mm
